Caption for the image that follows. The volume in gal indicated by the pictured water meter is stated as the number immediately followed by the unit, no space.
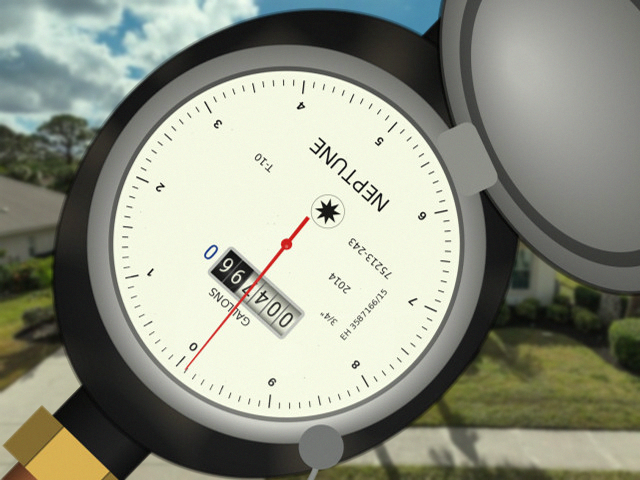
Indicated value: 47959.9gal
